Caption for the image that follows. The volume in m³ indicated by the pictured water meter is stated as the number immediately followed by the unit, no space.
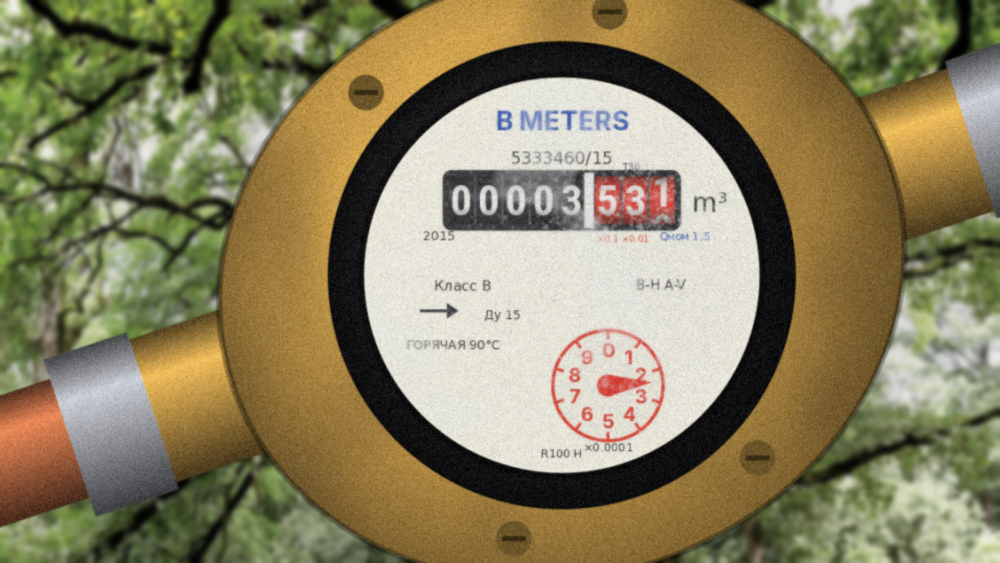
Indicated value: 3.5312m³
